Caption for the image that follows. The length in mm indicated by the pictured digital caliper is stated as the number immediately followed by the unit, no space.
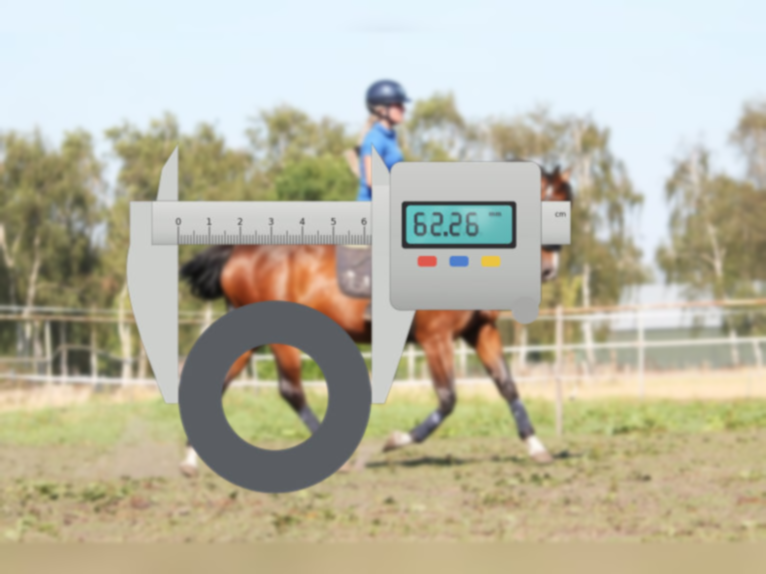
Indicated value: 62.26mm
